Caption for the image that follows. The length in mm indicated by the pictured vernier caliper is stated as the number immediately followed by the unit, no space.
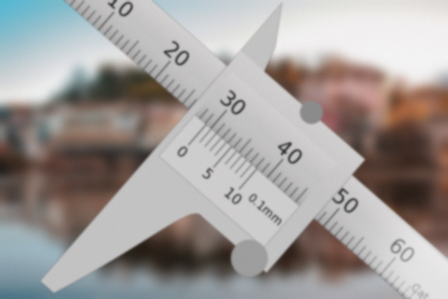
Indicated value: 29.2mm
